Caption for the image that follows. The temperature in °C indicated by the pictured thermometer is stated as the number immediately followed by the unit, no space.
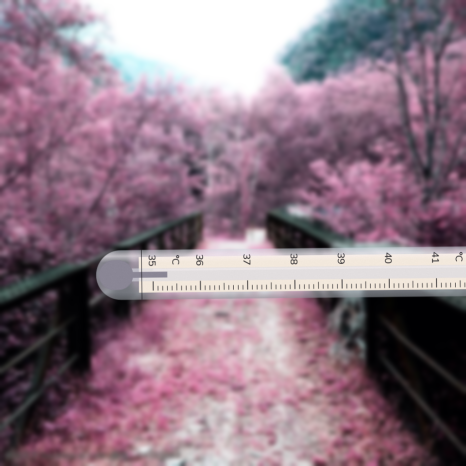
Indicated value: 35.3°C
